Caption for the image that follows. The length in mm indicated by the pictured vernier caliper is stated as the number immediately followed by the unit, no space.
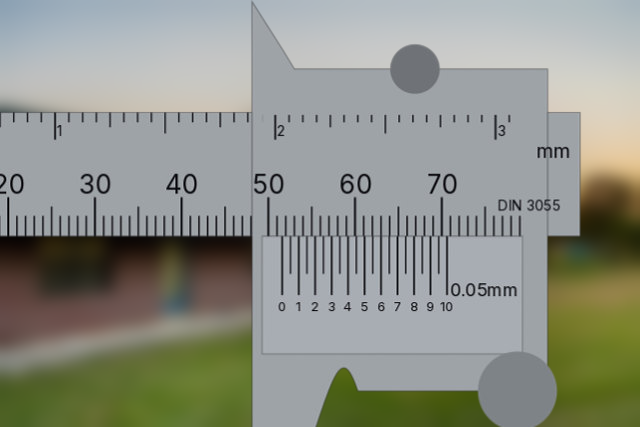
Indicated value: 51.6mm
